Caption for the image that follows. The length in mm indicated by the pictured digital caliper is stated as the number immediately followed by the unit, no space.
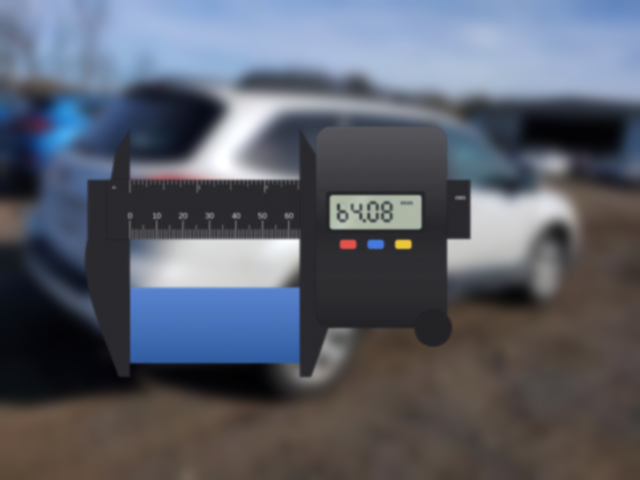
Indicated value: 64.08mm
